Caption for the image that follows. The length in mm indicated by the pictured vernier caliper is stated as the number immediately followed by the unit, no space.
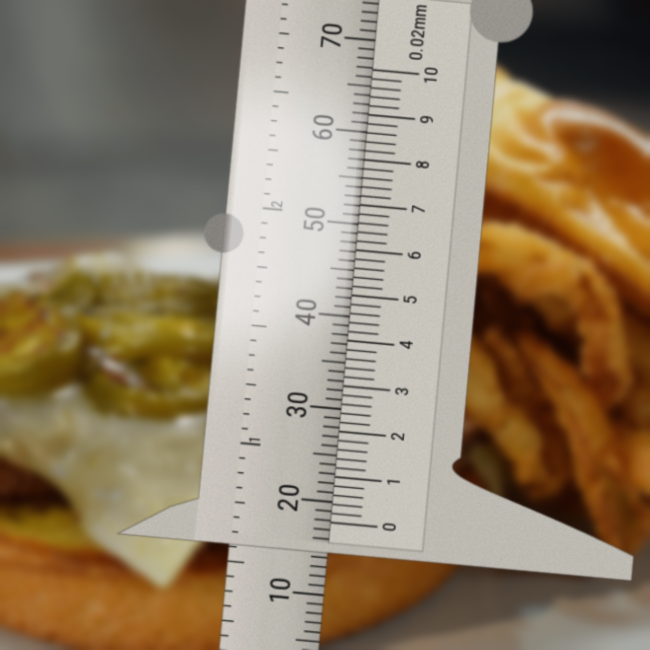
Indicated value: 17.8mm
